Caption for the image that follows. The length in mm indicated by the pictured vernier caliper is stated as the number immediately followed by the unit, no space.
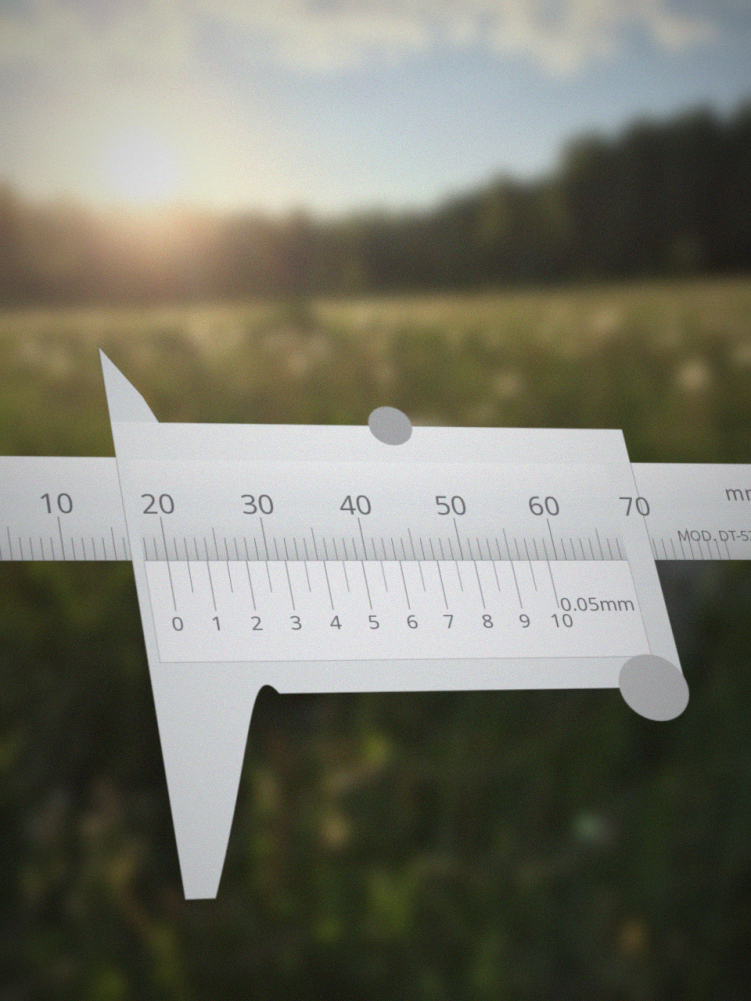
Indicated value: 20.0mm
